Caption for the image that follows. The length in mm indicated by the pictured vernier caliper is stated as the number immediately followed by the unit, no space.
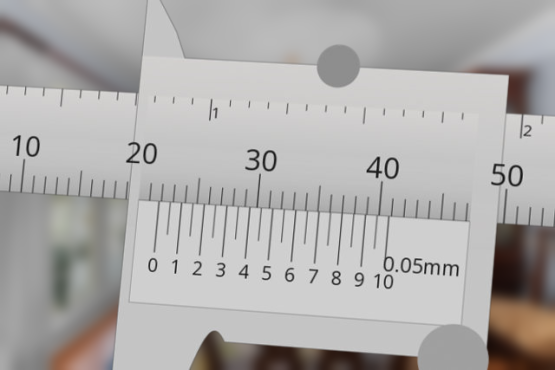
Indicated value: 21.8mm
